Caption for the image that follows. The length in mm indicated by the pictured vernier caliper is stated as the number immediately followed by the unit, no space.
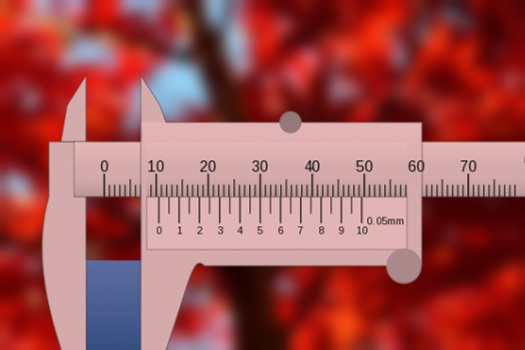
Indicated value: 10.5mm
